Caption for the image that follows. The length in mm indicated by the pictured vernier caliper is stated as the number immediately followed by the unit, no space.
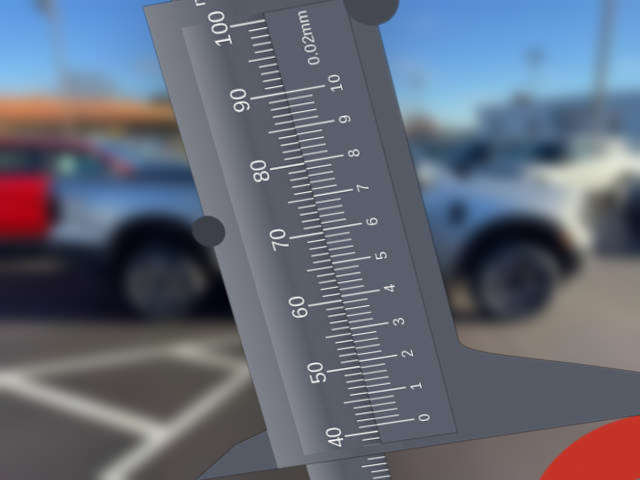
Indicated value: 41.0mm
